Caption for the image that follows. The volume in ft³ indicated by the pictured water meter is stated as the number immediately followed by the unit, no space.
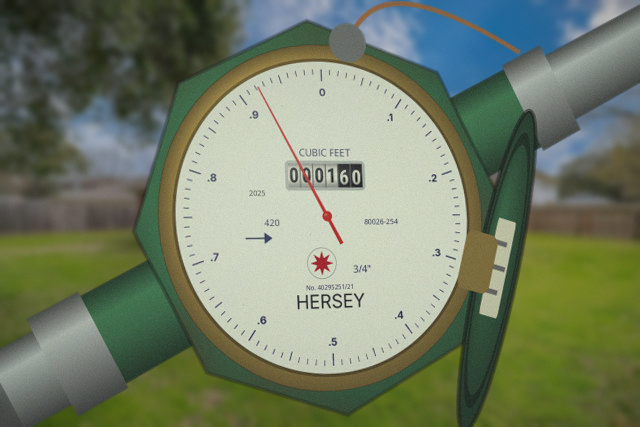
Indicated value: 159.92ft³
